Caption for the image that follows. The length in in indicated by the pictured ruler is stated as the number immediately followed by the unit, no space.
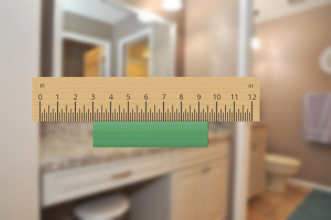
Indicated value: 6.5in
